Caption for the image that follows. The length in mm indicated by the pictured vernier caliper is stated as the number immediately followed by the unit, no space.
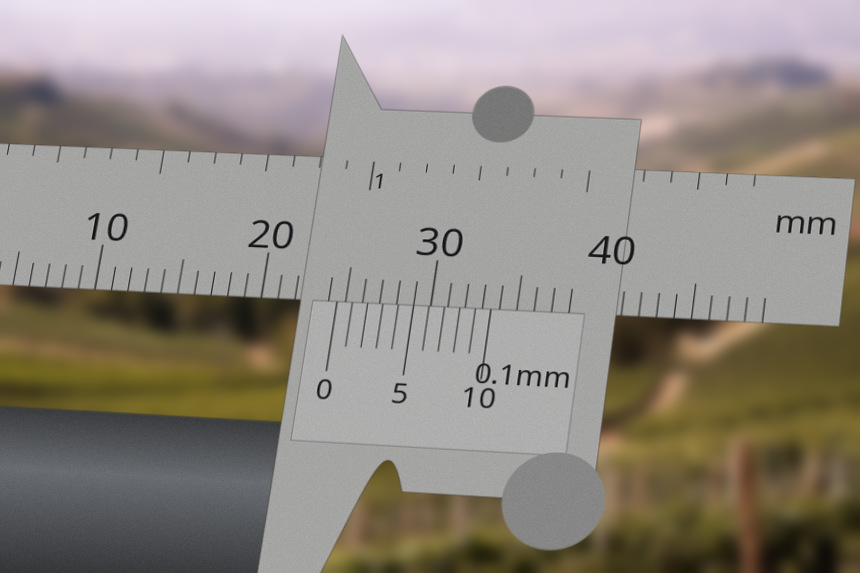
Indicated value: 24.5mm
